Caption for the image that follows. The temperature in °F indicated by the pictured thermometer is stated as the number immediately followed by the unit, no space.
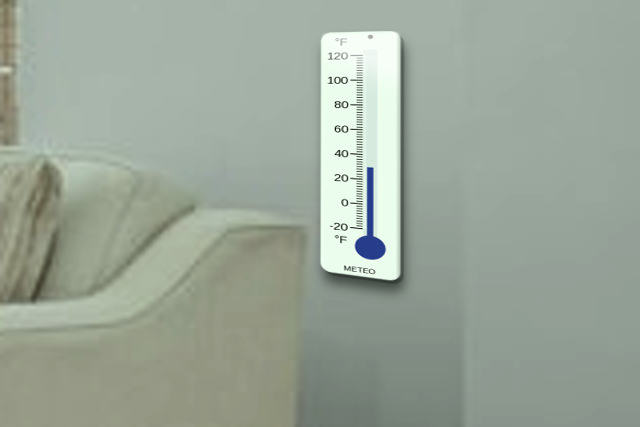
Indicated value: 30°F
